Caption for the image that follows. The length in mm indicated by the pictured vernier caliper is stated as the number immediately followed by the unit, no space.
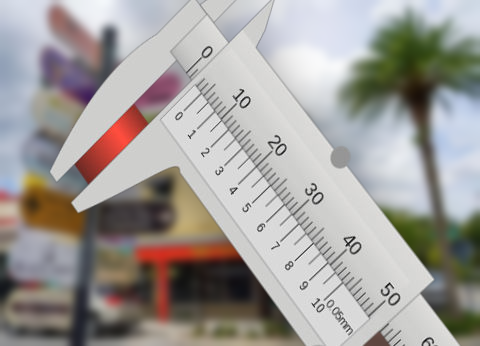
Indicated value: 4.4mm
